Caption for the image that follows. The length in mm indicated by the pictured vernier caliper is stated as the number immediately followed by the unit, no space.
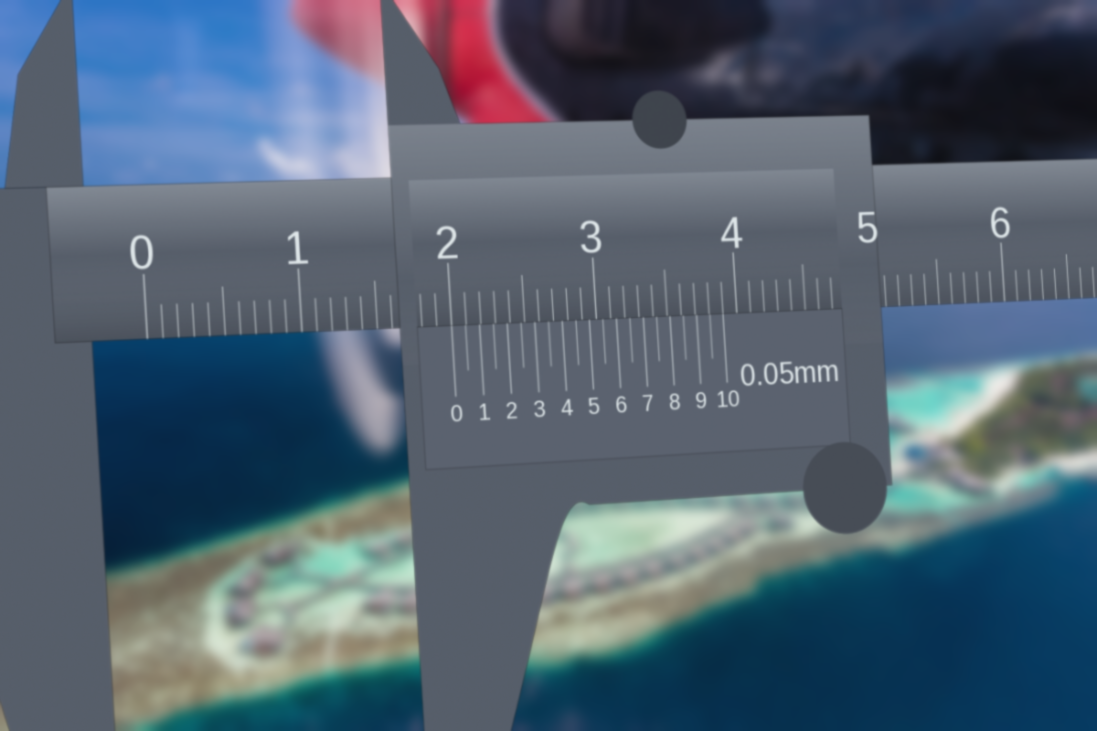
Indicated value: 20.0mm
